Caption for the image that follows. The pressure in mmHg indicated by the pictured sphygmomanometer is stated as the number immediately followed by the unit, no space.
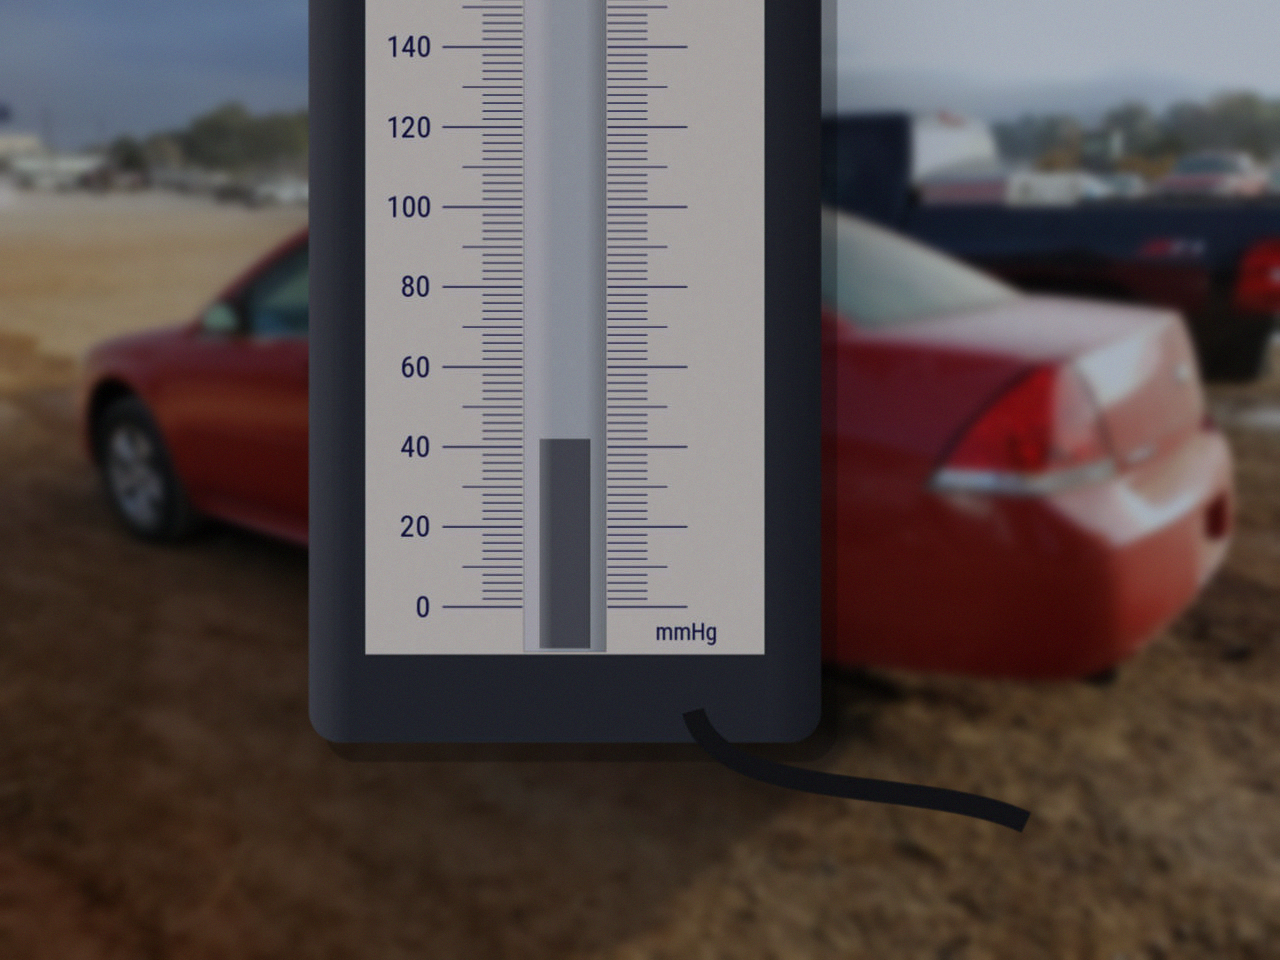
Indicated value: 42mmHg
